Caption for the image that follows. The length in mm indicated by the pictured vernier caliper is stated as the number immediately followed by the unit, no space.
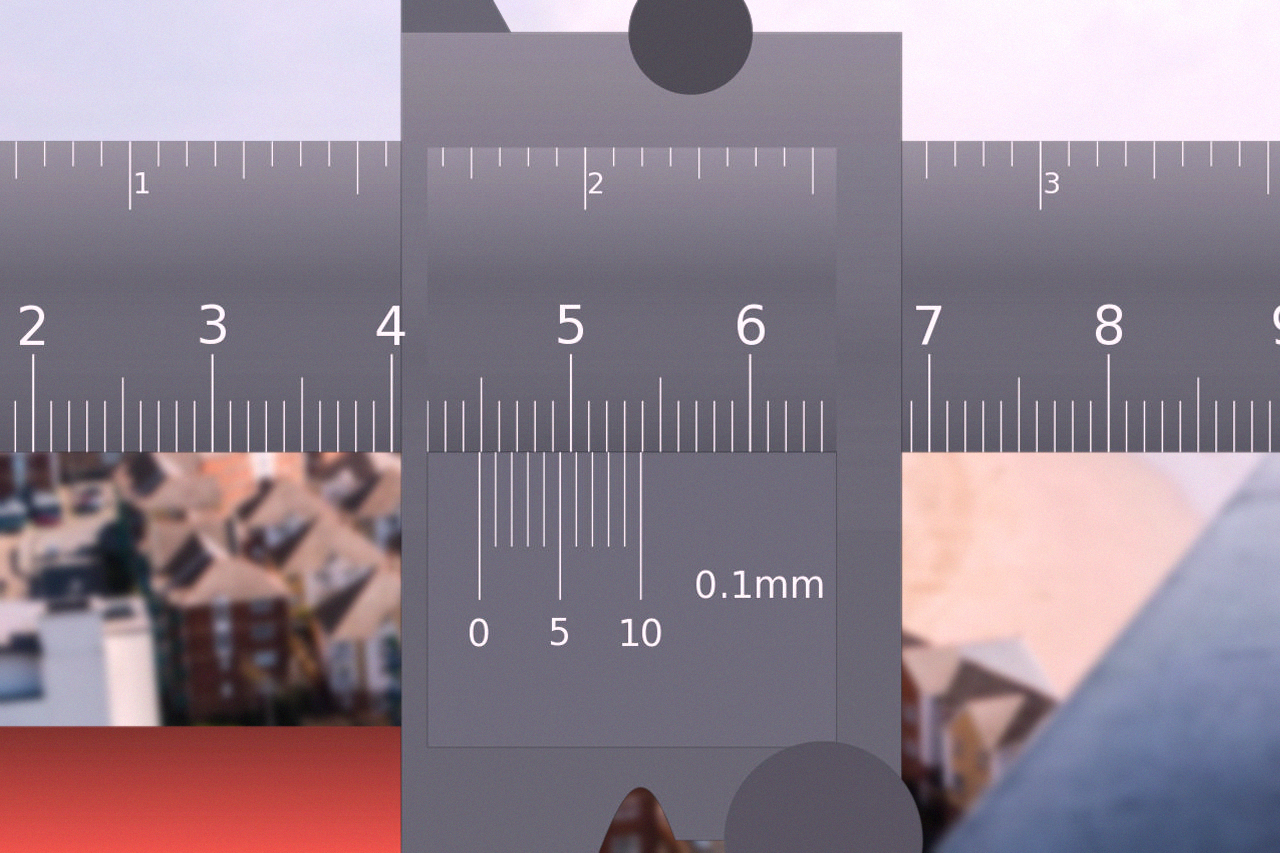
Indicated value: 44.9mm
